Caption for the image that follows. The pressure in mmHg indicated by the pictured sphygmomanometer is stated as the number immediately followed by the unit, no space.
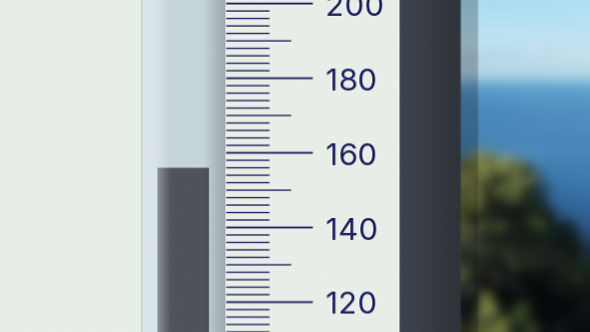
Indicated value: 156mmHg
